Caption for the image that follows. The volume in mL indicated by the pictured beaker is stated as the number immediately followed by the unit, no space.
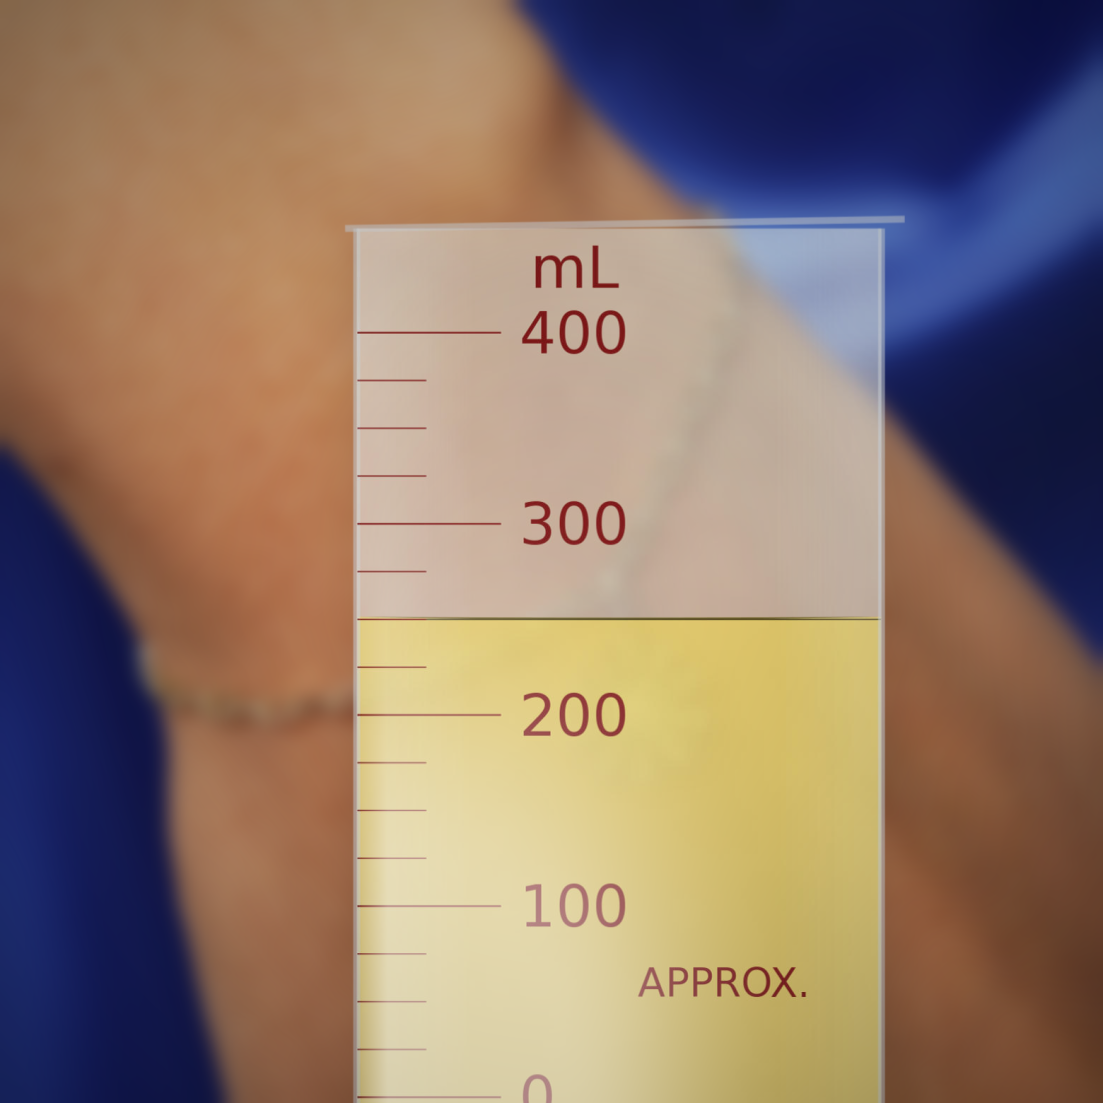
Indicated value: 250mL
